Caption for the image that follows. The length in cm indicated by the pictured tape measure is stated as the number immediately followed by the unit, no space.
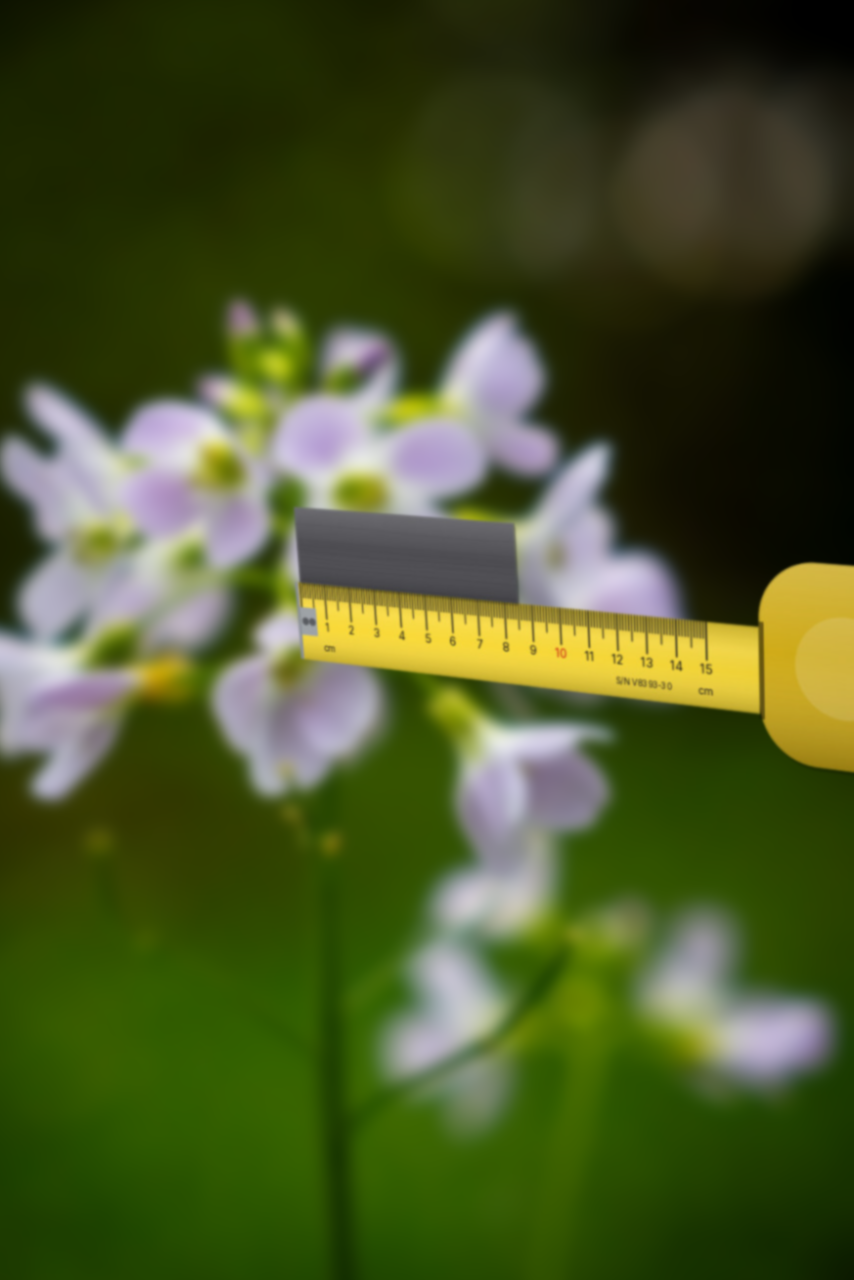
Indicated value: 8.5cm
